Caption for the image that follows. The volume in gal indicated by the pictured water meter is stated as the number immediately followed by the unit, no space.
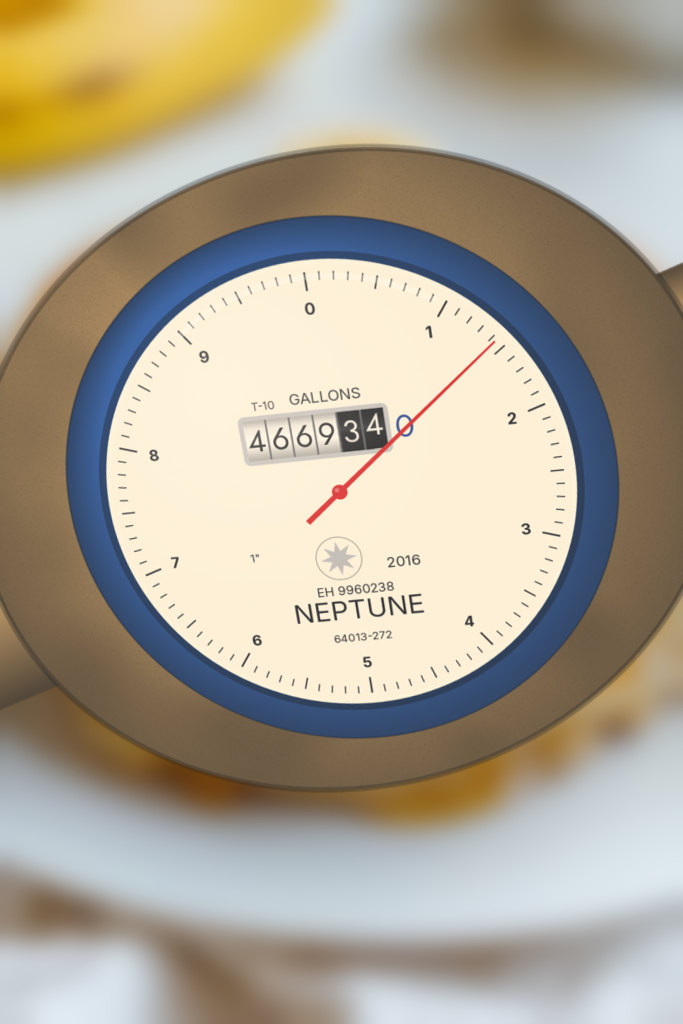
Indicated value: 4669341.4gal
